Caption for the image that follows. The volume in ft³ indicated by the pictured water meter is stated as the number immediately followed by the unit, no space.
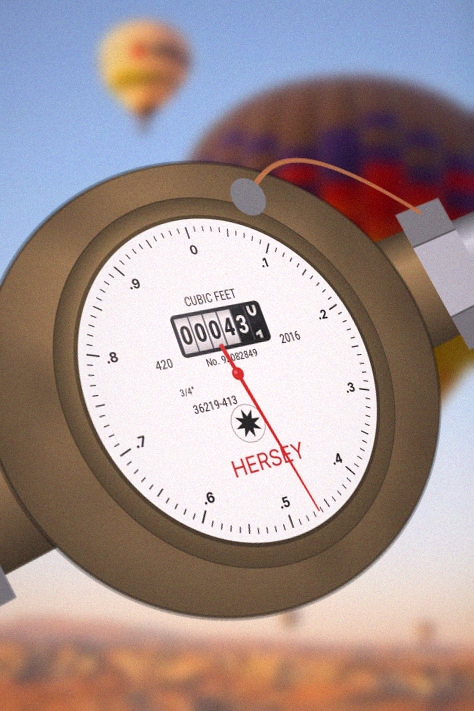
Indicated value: 430.46ft³
